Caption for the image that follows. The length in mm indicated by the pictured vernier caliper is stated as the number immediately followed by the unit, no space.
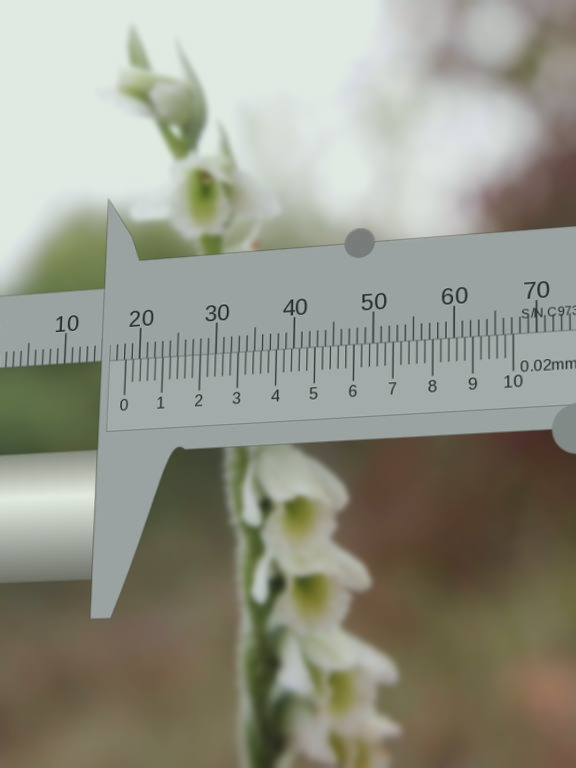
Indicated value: 18.2mm
